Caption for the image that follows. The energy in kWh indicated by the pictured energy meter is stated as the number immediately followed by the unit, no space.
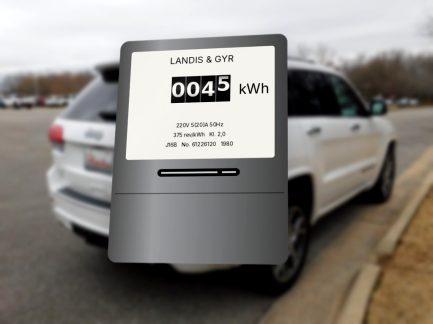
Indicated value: 45kWh
